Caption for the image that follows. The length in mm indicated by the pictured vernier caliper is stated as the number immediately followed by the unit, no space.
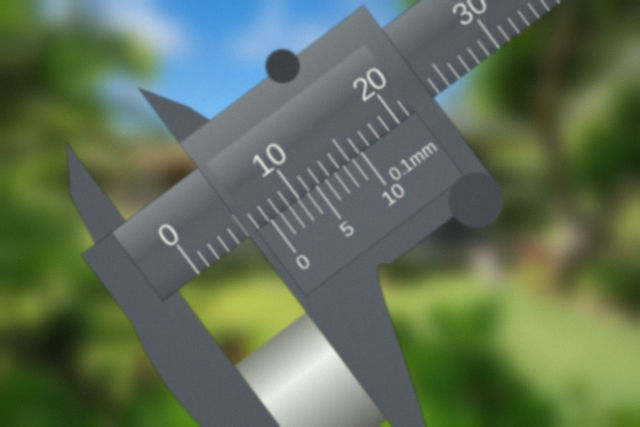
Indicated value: 7.2mm
